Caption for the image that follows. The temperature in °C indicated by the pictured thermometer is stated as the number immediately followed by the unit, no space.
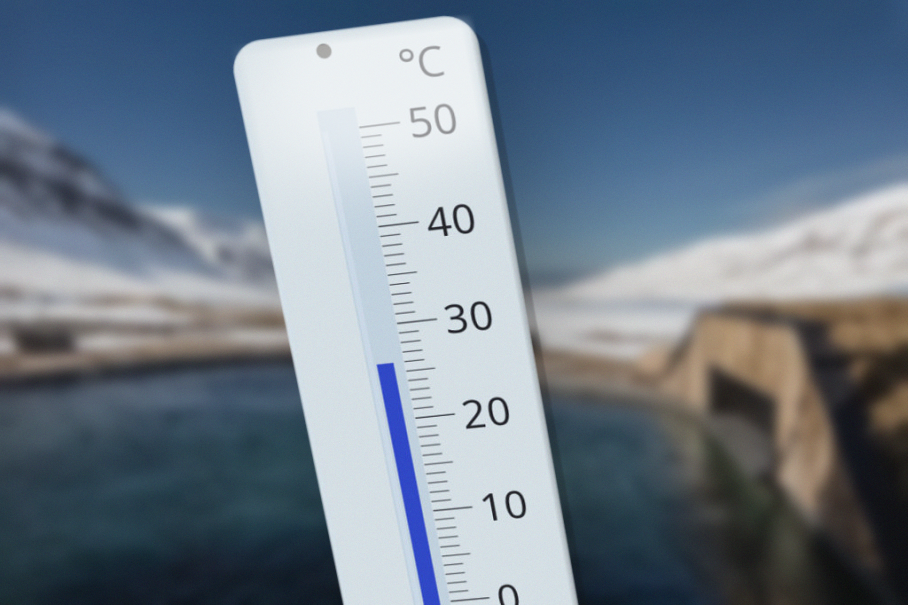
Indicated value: 26°C
